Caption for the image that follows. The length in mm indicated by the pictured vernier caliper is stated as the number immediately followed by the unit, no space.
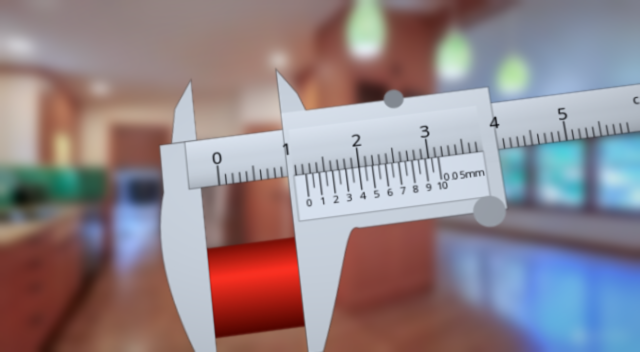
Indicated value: 12.4mm
